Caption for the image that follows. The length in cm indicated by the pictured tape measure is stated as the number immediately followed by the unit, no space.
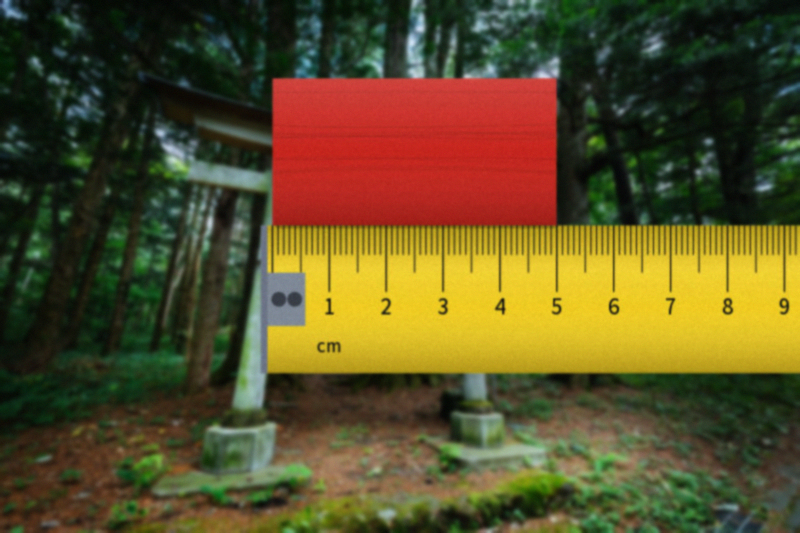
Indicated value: 5cm
